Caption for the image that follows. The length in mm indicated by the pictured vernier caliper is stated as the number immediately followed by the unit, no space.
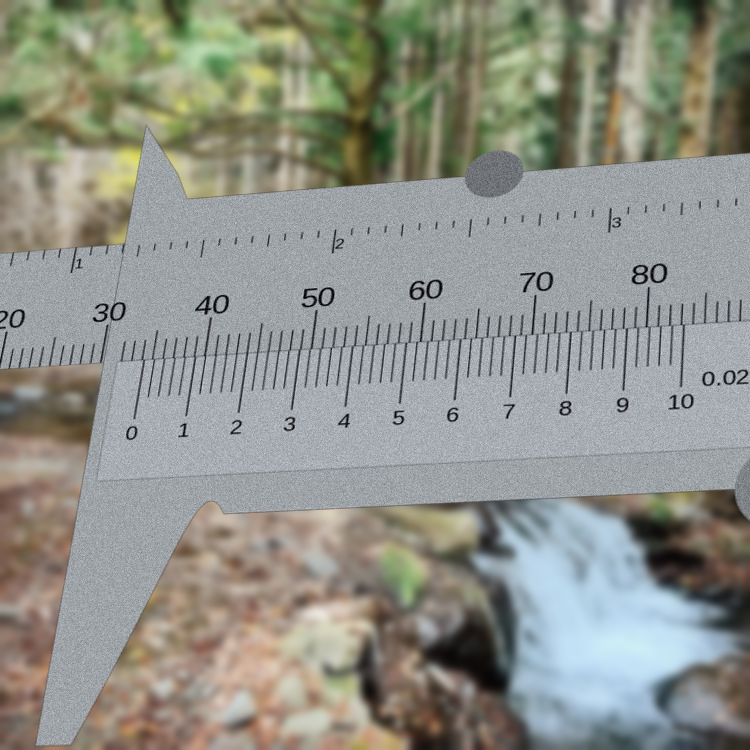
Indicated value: 34.2mm
